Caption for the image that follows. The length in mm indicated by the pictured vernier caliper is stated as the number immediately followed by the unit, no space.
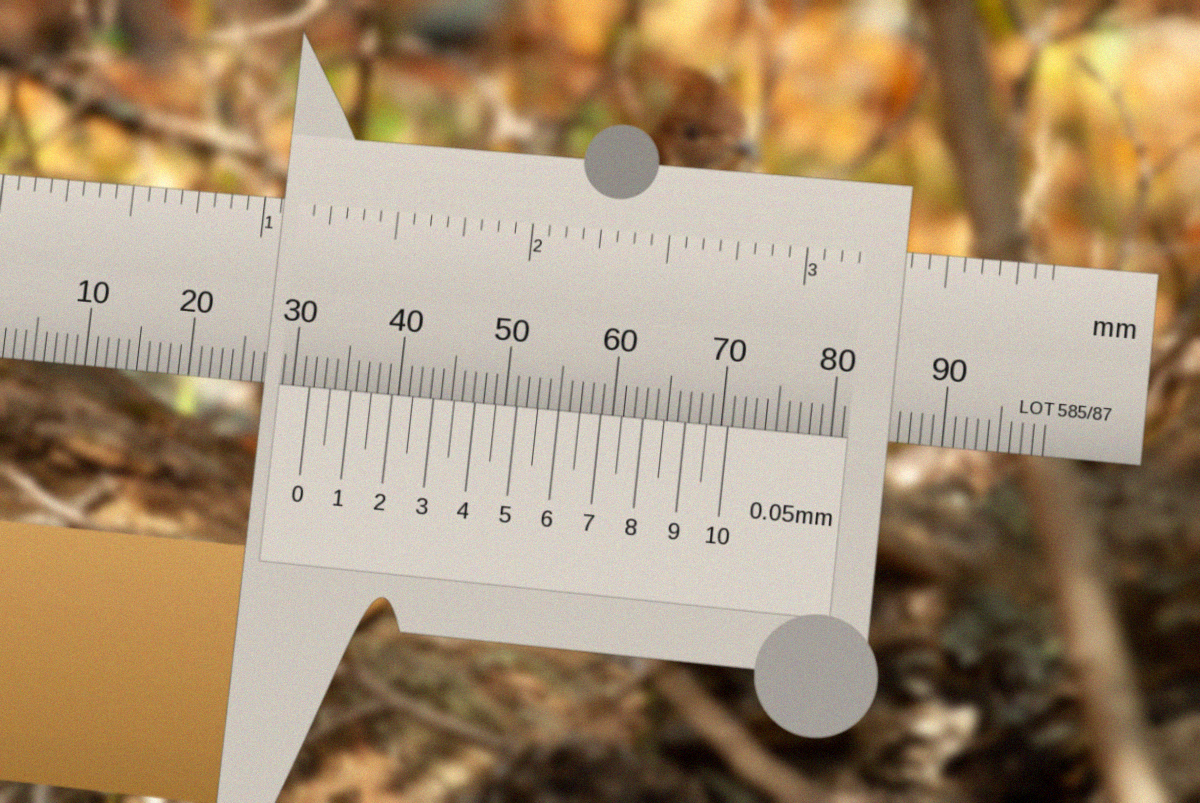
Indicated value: 31.6mm
